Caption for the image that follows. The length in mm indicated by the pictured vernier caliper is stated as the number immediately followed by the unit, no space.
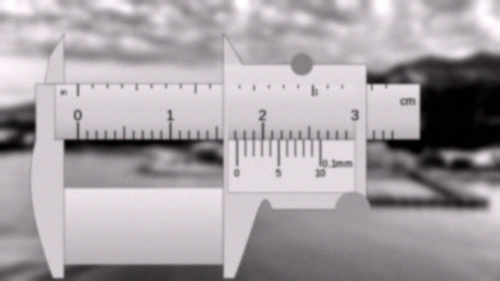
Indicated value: 17.2mm
